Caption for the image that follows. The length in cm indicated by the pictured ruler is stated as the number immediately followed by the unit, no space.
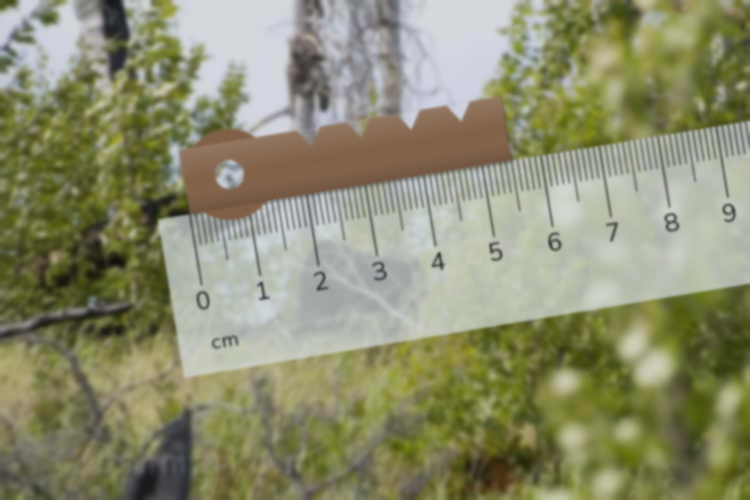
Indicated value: 5.5cm
